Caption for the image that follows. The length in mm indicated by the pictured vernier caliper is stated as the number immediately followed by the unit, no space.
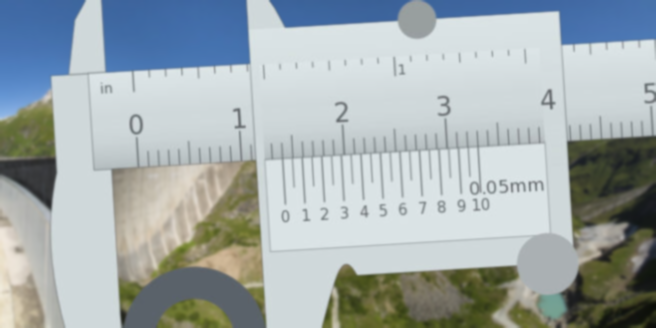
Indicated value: 14.0mm
